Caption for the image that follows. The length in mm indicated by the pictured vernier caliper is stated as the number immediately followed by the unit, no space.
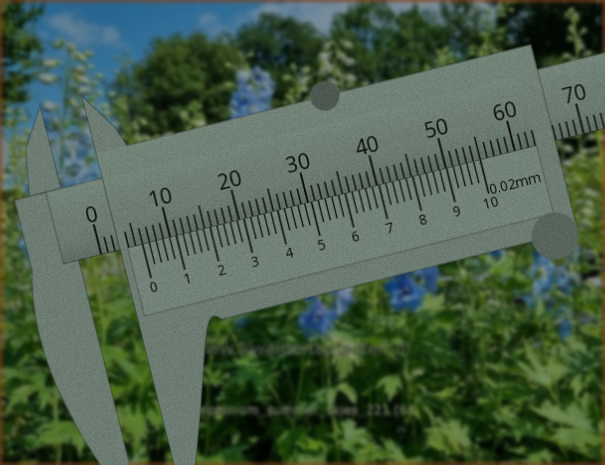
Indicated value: 6.0mm
